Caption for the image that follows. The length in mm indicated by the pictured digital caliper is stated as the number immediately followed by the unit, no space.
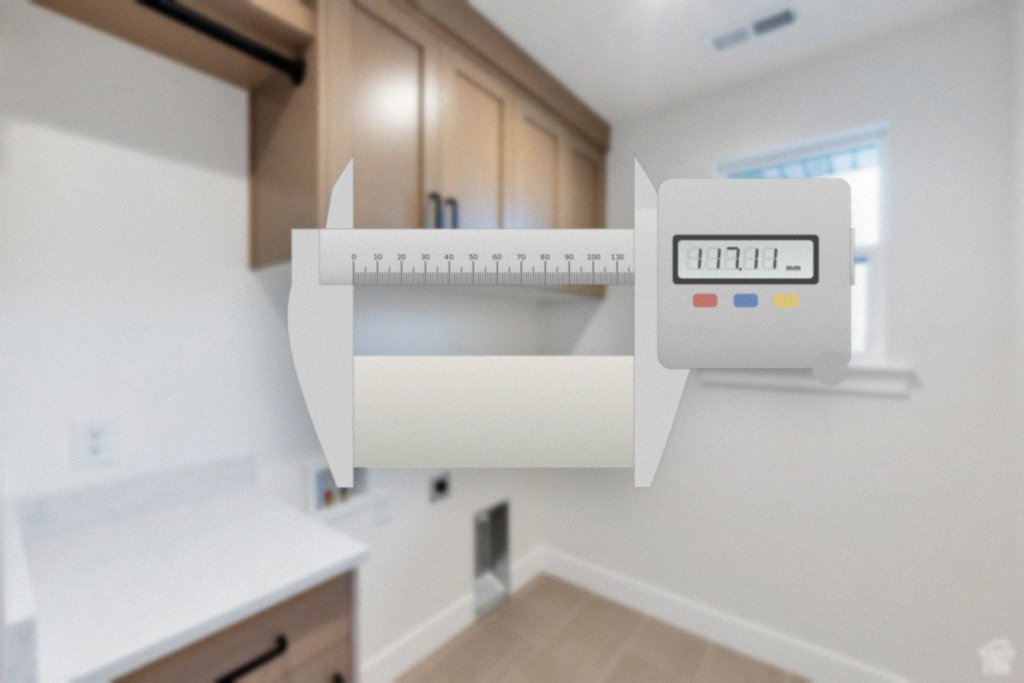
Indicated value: 117.11mm
